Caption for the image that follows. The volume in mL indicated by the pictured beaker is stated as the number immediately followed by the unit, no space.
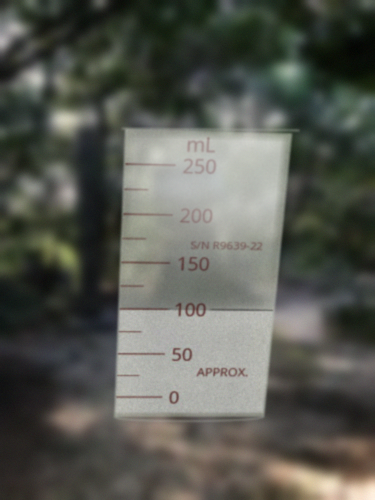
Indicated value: 100mL
